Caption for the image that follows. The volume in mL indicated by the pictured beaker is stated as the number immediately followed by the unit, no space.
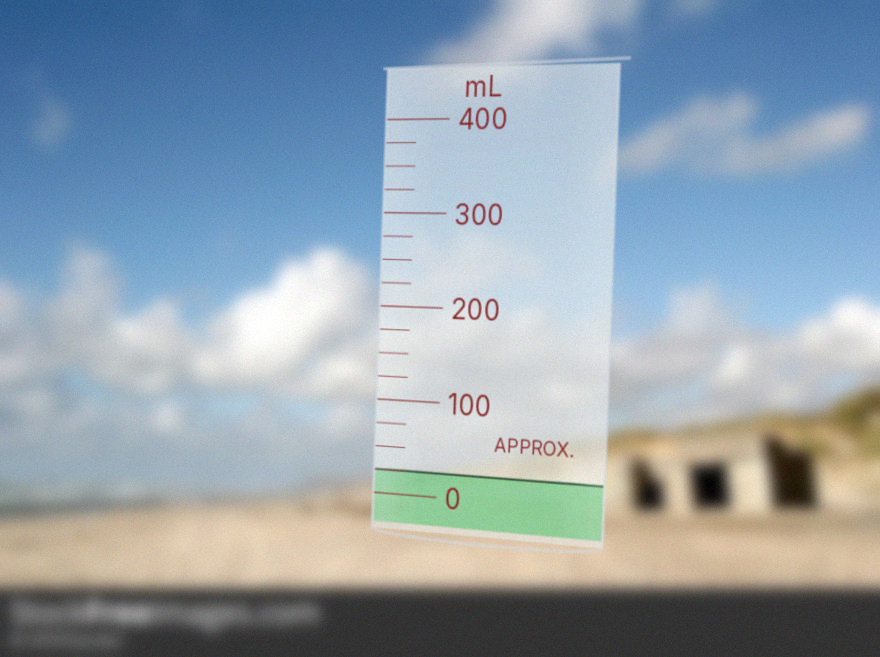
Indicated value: 25mL
